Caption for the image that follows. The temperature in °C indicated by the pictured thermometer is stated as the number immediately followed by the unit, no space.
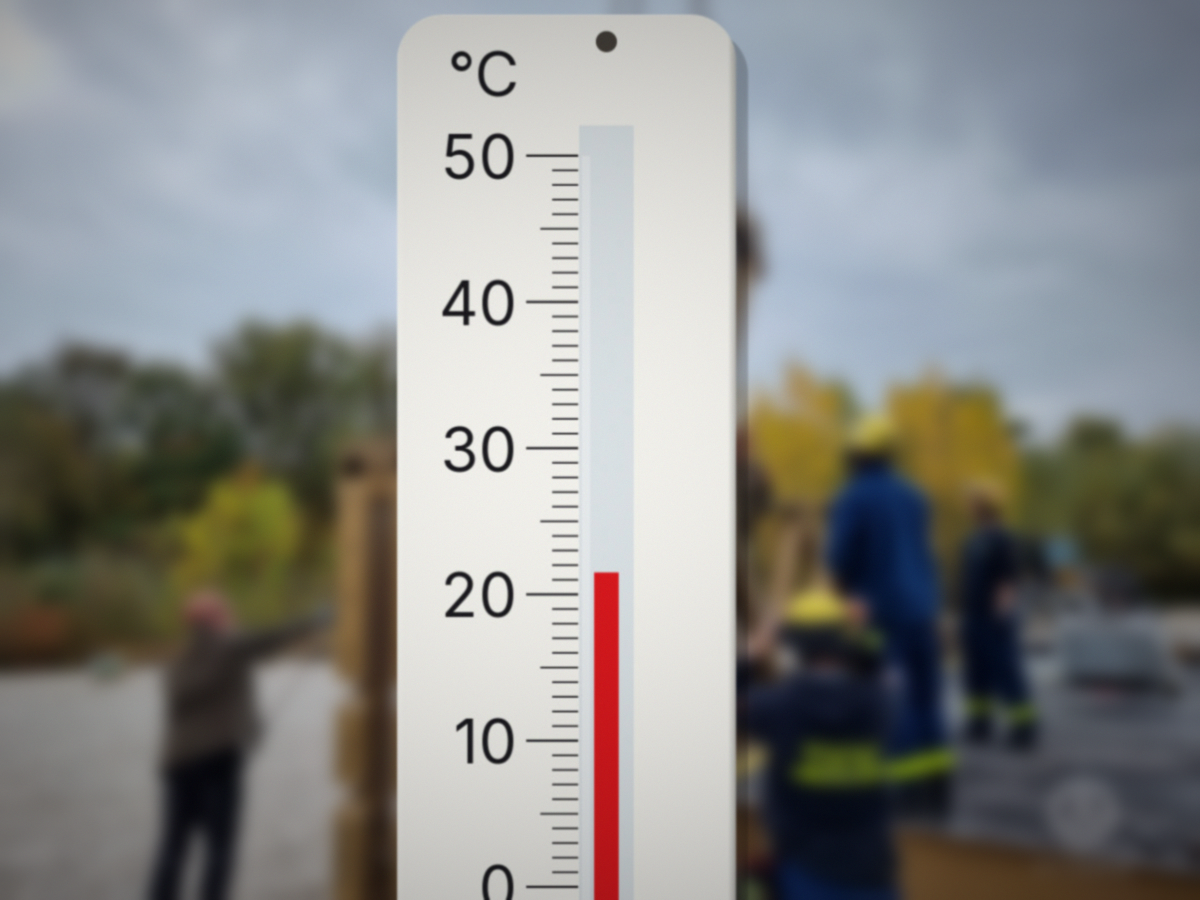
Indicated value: 21.5°C
